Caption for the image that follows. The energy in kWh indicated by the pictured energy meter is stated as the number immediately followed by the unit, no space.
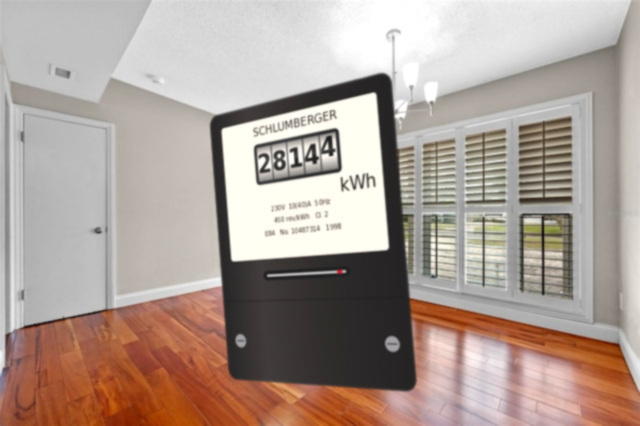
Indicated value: 28144kWh
